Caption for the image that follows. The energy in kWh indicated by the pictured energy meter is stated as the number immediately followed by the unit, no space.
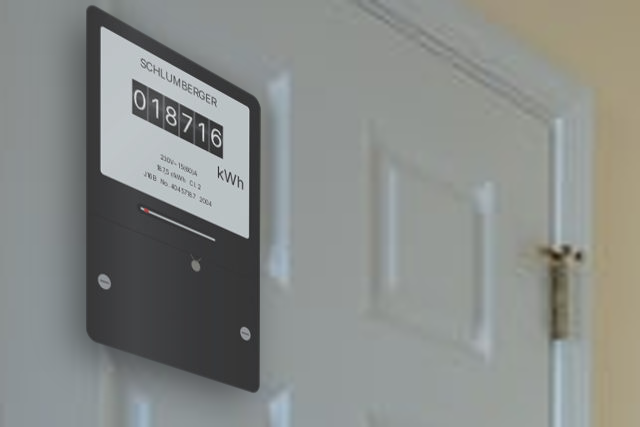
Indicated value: 18716kWh
